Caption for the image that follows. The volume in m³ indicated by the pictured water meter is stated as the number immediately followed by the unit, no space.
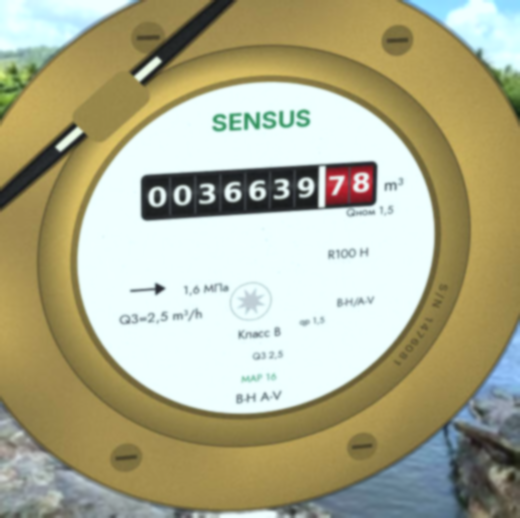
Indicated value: 36639.78m³
